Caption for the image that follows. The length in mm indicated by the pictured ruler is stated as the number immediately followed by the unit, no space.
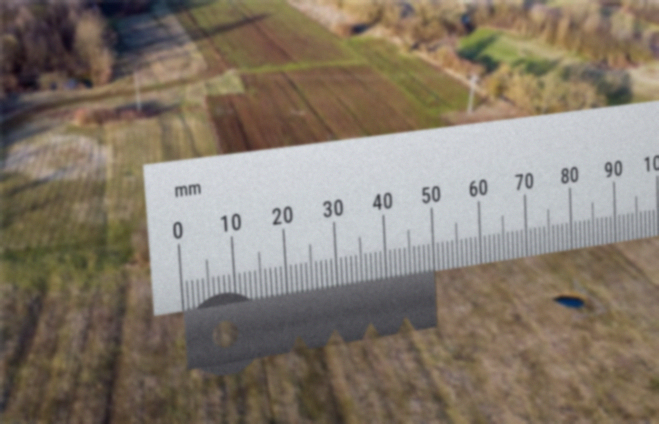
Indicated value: 50mm
